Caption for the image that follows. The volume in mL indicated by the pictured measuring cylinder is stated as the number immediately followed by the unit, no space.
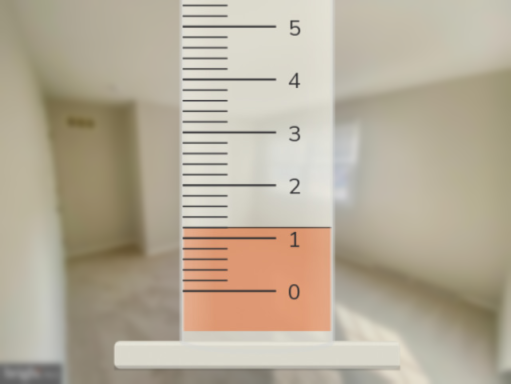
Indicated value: 1.2mL
